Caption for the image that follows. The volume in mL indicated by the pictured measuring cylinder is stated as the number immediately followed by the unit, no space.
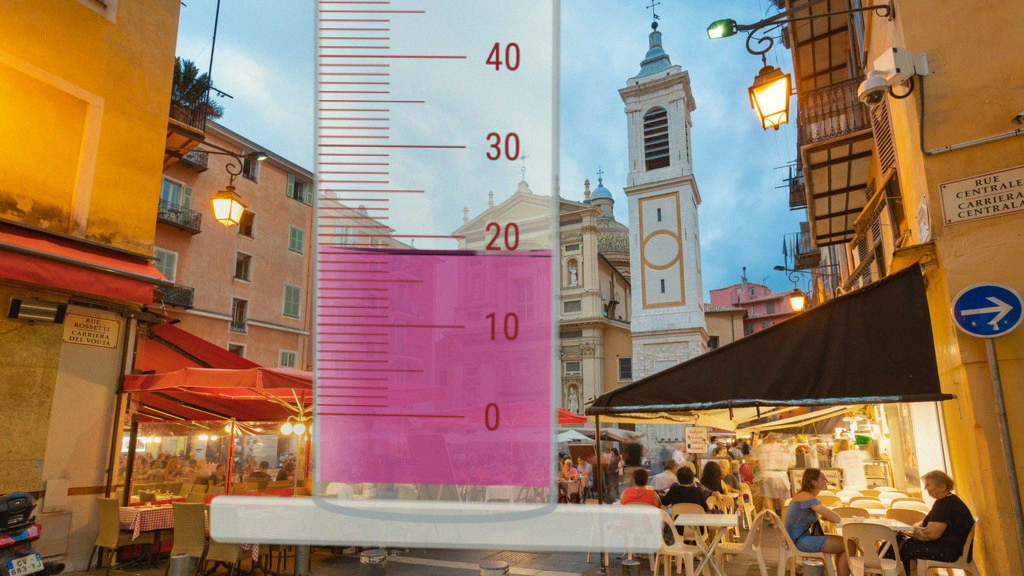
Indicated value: 18mL
